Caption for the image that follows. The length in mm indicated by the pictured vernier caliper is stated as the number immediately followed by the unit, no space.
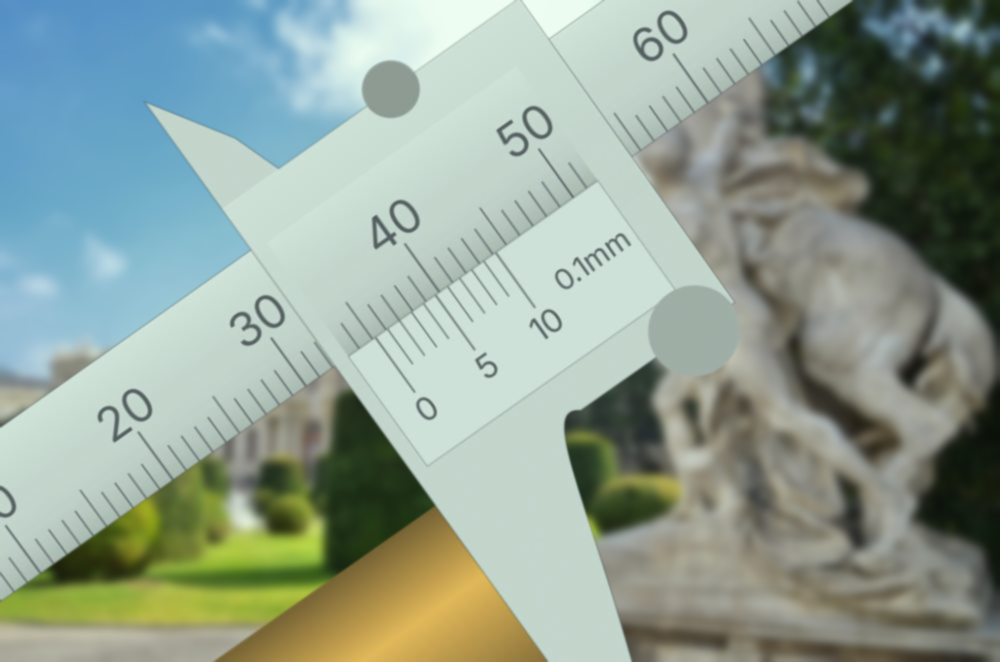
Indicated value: 35.2mm
